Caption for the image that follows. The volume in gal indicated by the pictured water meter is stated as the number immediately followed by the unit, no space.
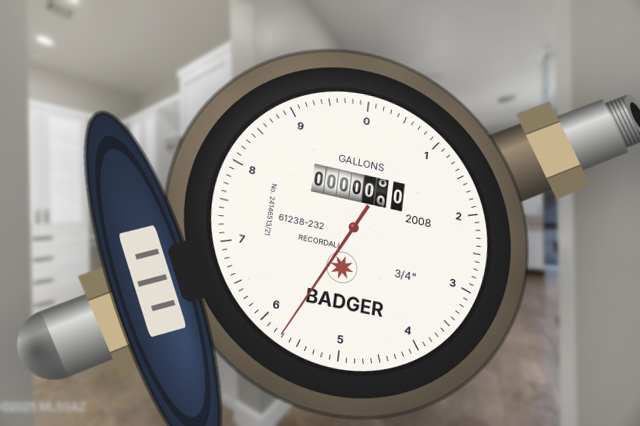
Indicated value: 85.7gal
